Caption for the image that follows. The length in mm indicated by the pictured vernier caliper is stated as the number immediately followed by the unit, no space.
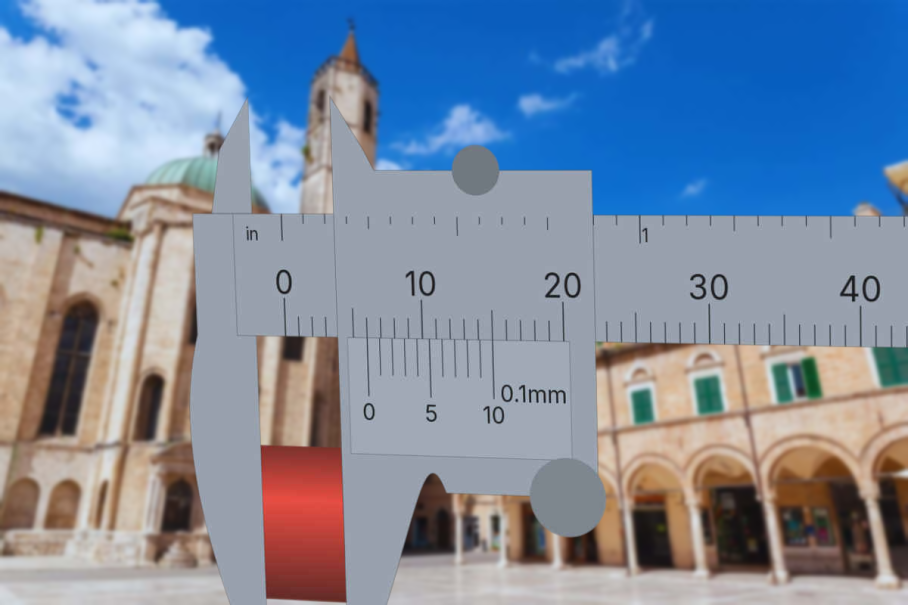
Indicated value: 6.0mm
